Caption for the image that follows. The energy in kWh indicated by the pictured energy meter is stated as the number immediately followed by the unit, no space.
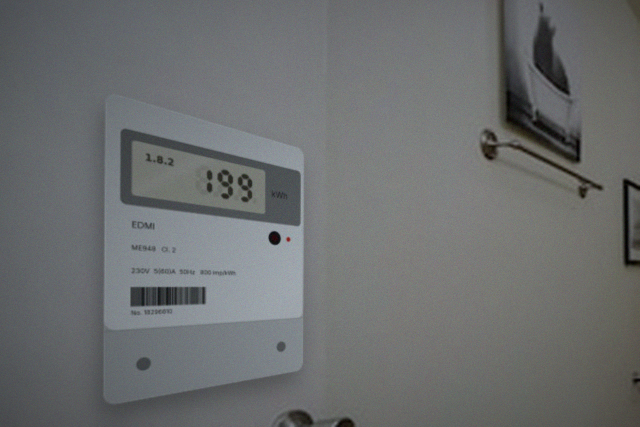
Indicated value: 199kWh
